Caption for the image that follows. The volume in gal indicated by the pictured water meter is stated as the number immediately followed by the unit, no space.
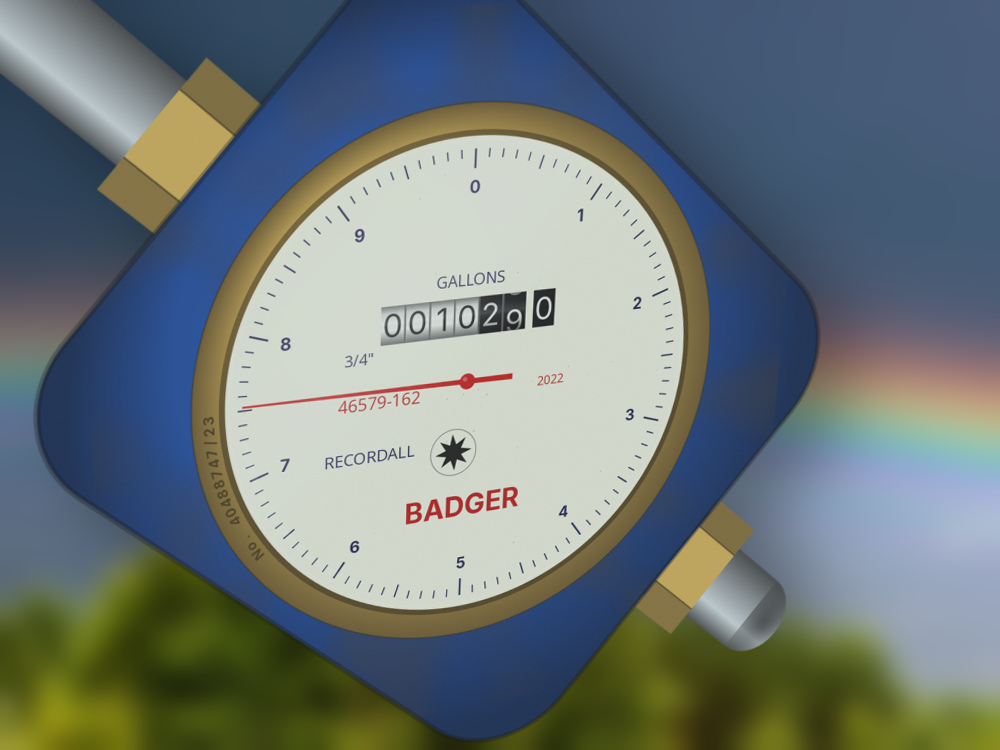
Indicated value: 10287.5gal
